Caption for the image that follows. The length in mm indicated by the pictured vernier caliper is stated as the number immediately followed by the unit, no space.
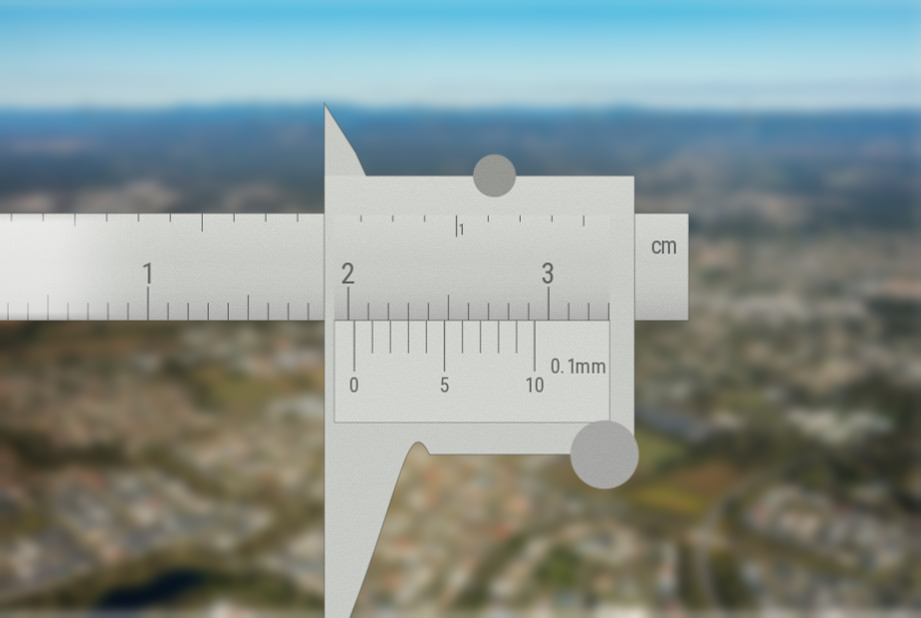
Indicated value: 20.3mm
